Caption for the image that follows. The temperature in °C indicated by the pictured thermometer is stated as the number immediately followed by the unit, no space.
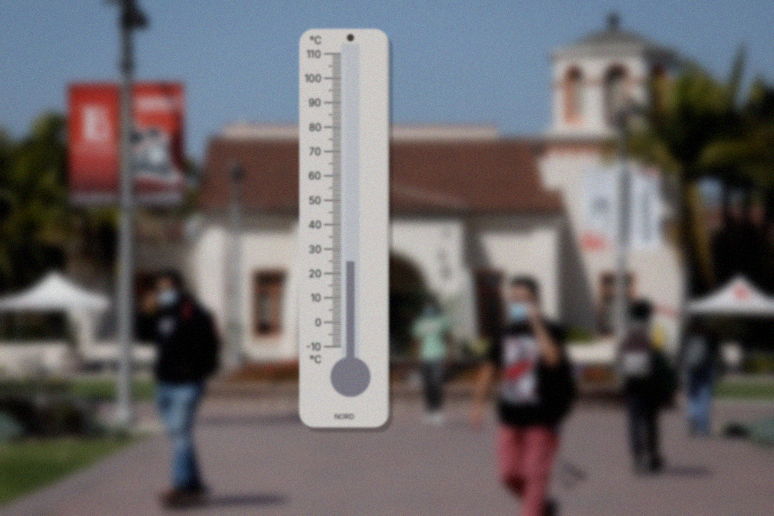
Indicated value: 25°C
